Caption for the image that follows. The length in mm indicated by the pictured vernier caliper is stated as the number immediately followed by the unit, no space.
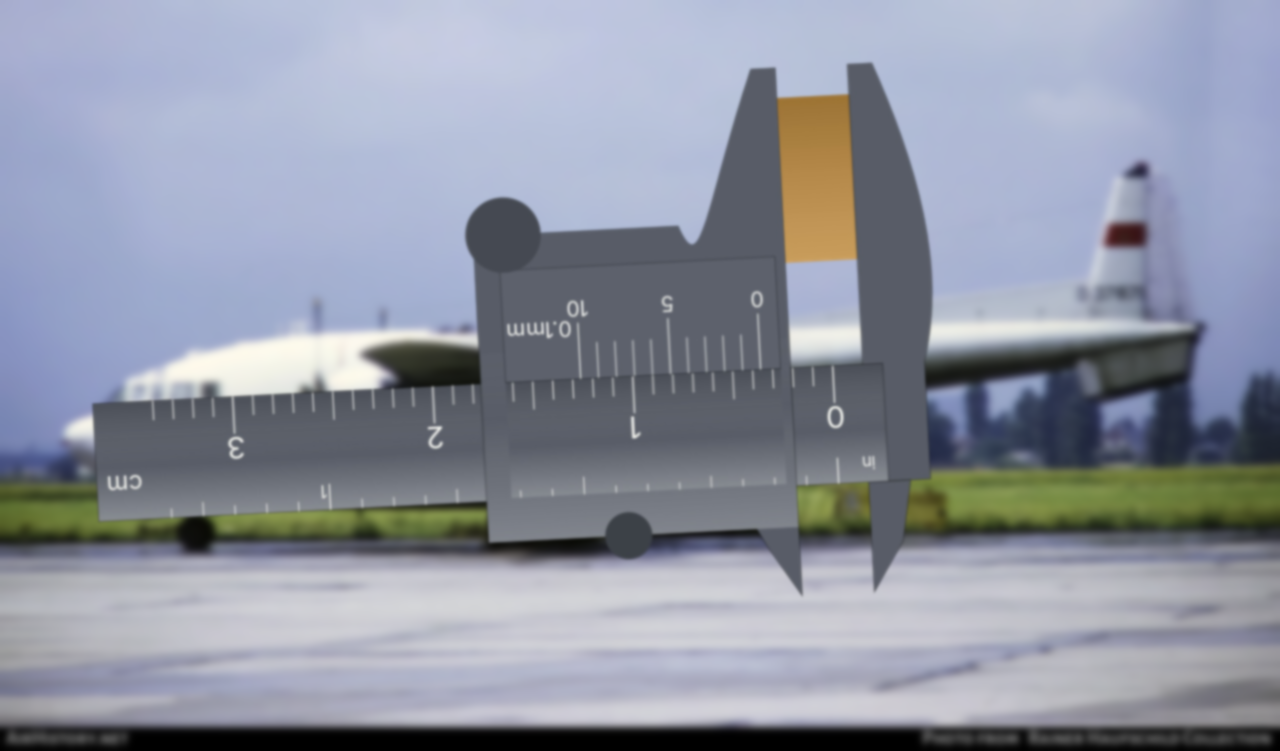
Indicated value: 3.6mm
